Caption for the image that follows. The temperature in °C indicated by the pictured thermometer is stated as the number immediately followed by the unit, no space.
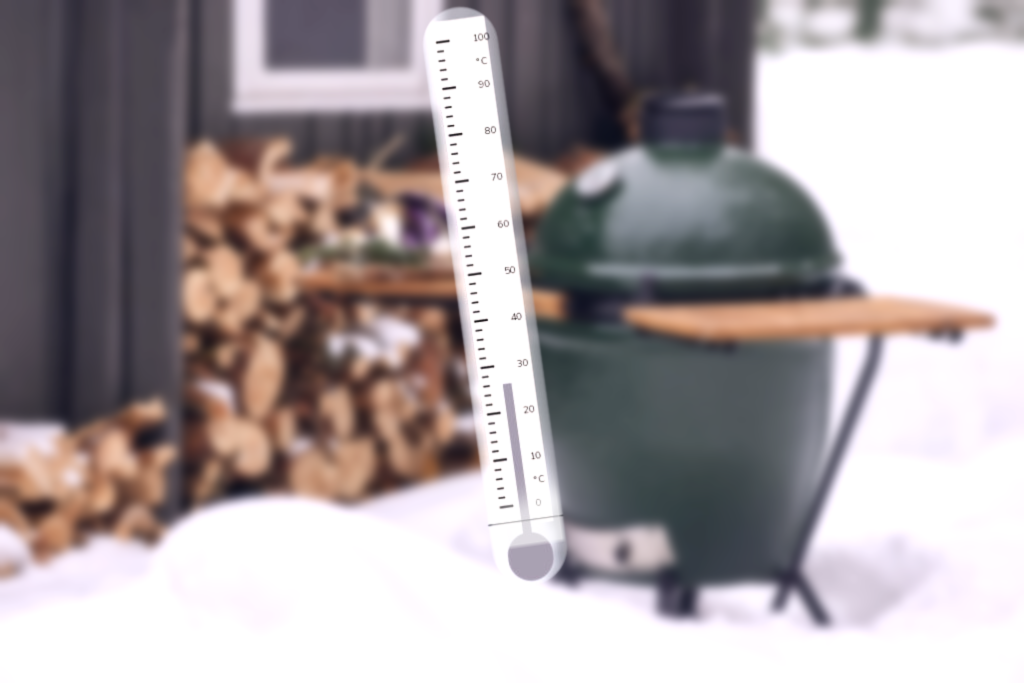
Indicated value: 26°C
